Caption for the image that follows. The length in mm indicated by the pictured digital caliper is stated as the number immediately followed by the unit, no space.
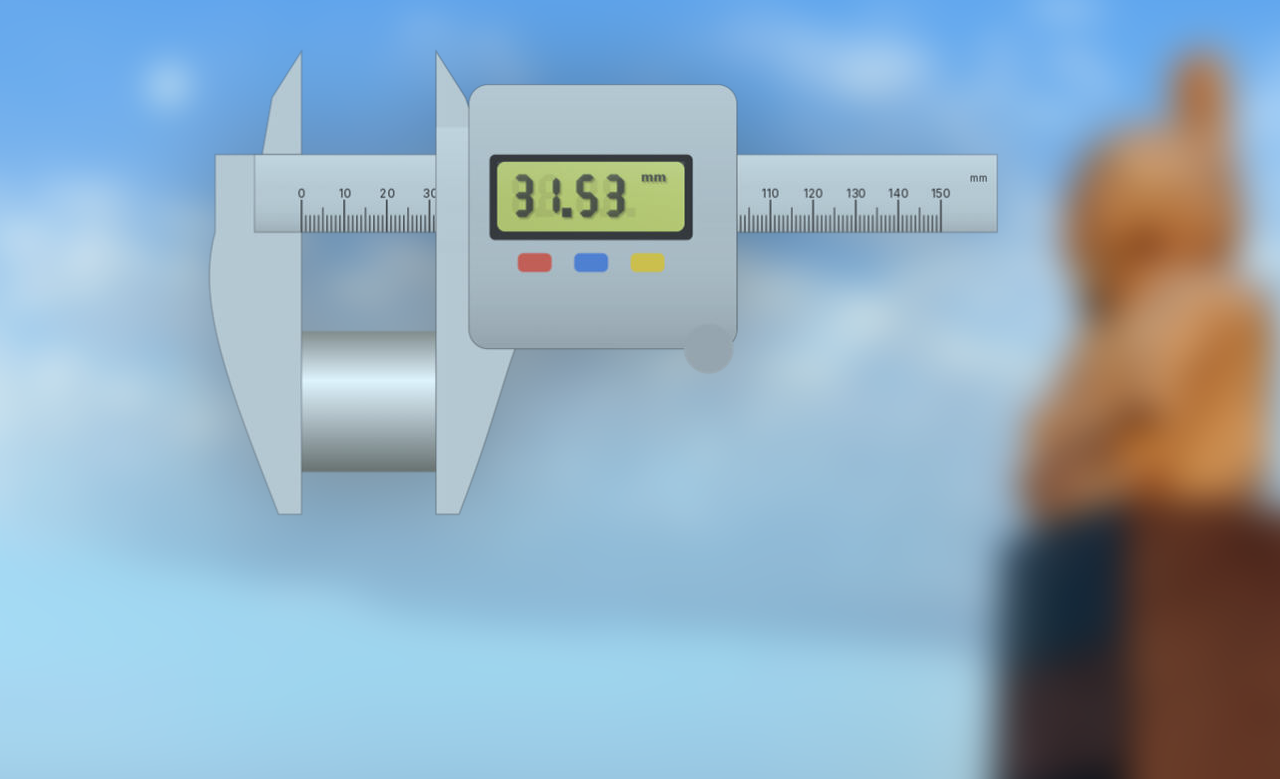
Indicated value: 31.53mm
